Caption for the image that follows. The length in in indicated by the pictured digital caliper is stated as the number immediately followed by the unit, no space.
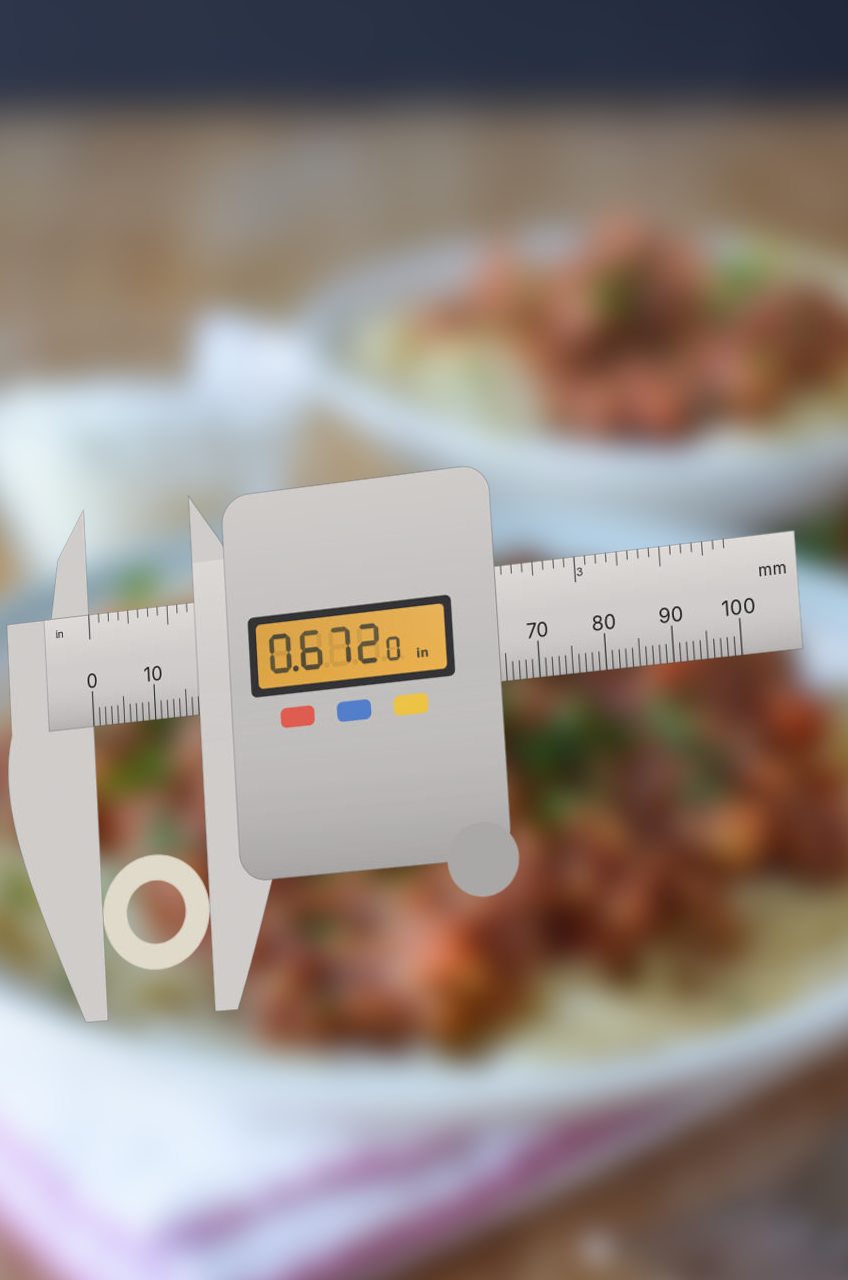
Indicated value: 0.6720in
